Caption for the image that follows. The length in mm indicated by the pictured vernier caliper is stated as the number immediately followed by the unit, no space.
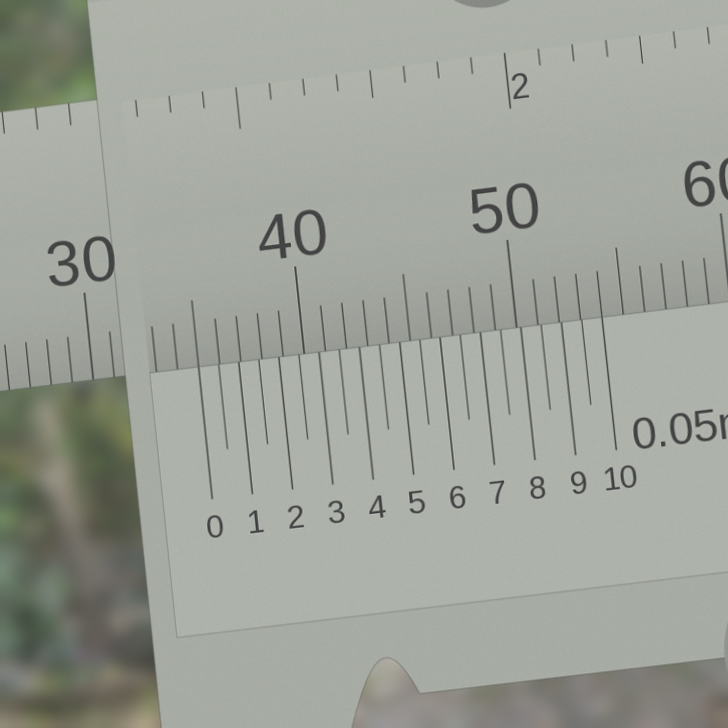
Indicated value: 35.0mm
